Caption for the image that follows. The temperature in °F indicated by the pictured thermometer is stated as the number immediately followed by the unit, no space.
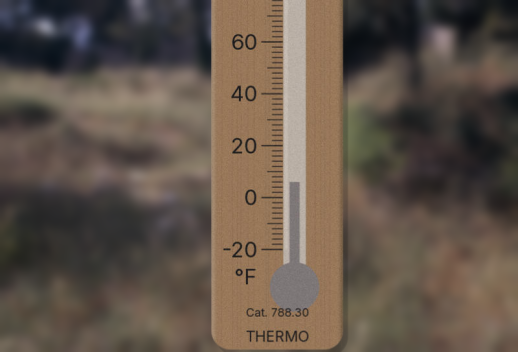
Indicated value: 6°F
